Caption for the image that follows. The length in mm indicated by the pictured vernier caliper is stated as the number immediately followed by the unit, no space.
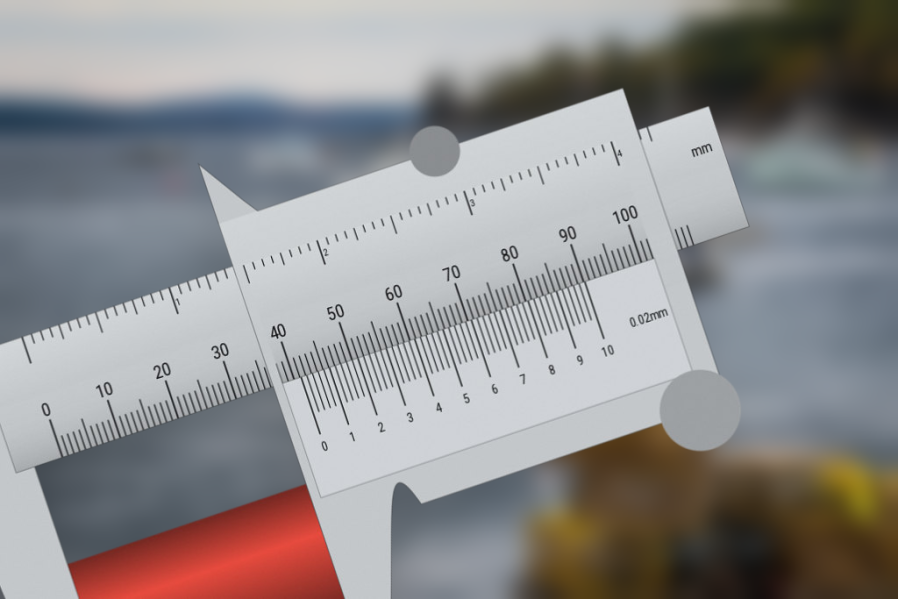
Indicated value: 41.2mm
